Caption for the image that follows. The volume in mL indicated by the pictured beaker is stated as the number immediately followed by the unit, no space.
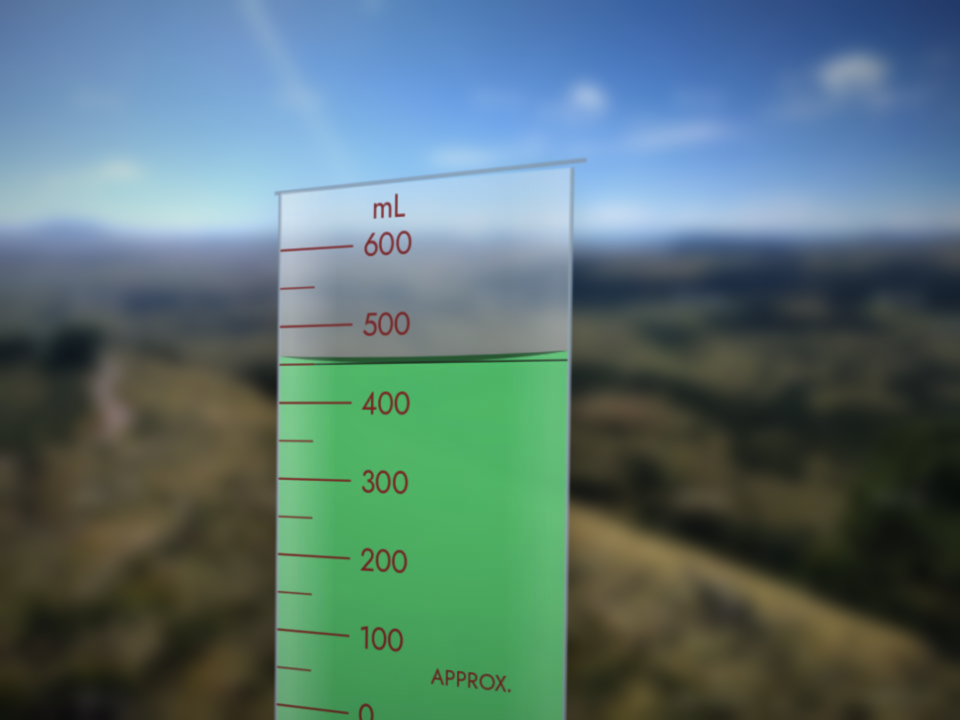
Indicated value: 450mL
